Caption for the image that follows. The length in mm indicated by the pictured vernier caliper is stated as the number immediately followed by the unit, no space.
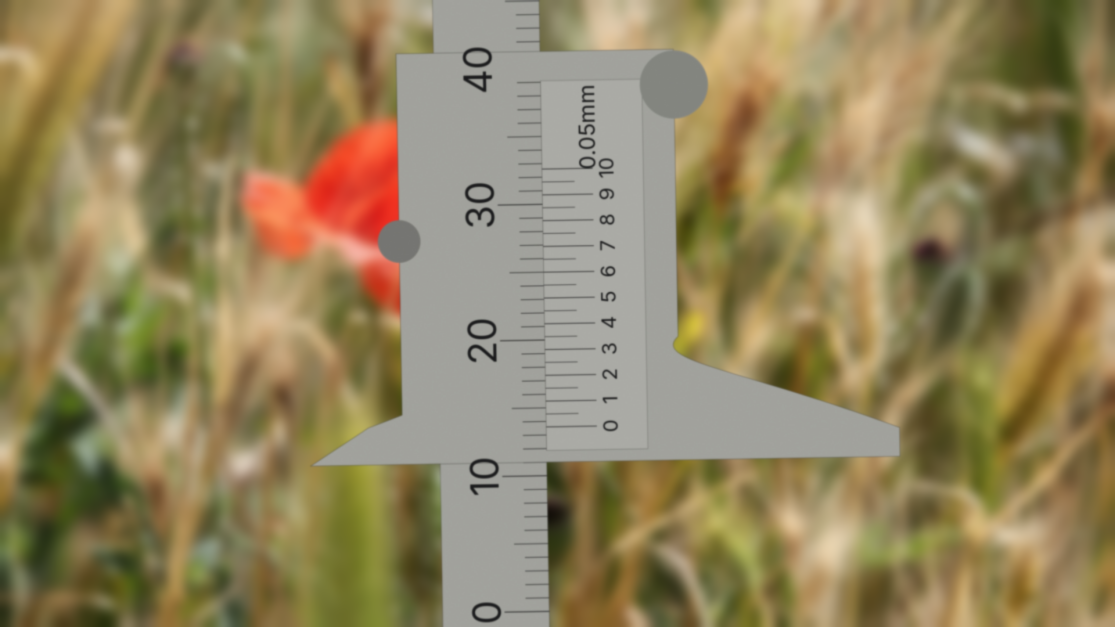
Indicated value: 13.6mm
